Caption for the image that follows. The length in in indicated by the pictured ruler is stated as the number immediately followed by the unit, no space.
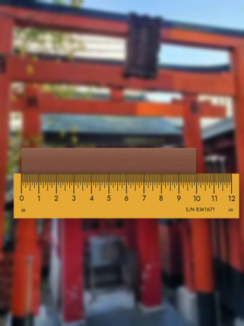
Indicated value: 10in
